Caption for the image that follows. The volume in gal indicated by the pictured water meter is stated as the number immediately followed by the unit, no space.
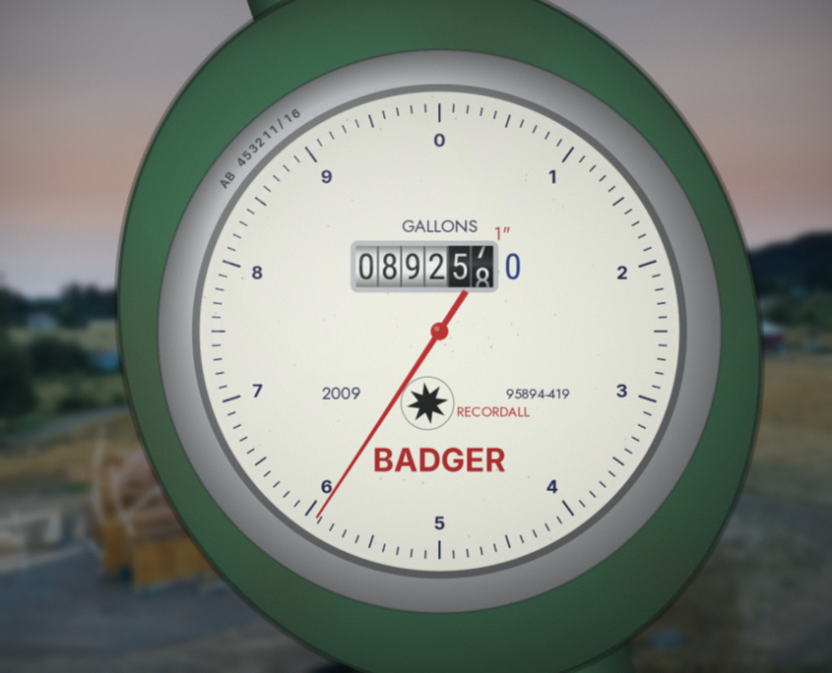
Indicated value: 892575.9gal
